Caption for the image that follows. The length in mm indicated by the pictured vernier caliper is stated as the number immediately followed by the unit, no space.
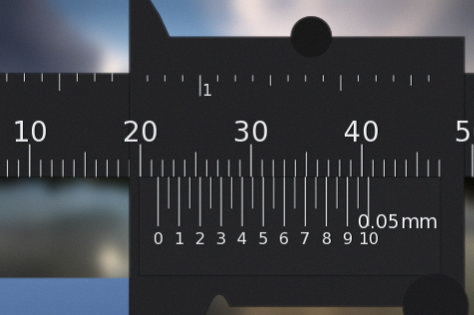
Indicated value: 21.6mm
